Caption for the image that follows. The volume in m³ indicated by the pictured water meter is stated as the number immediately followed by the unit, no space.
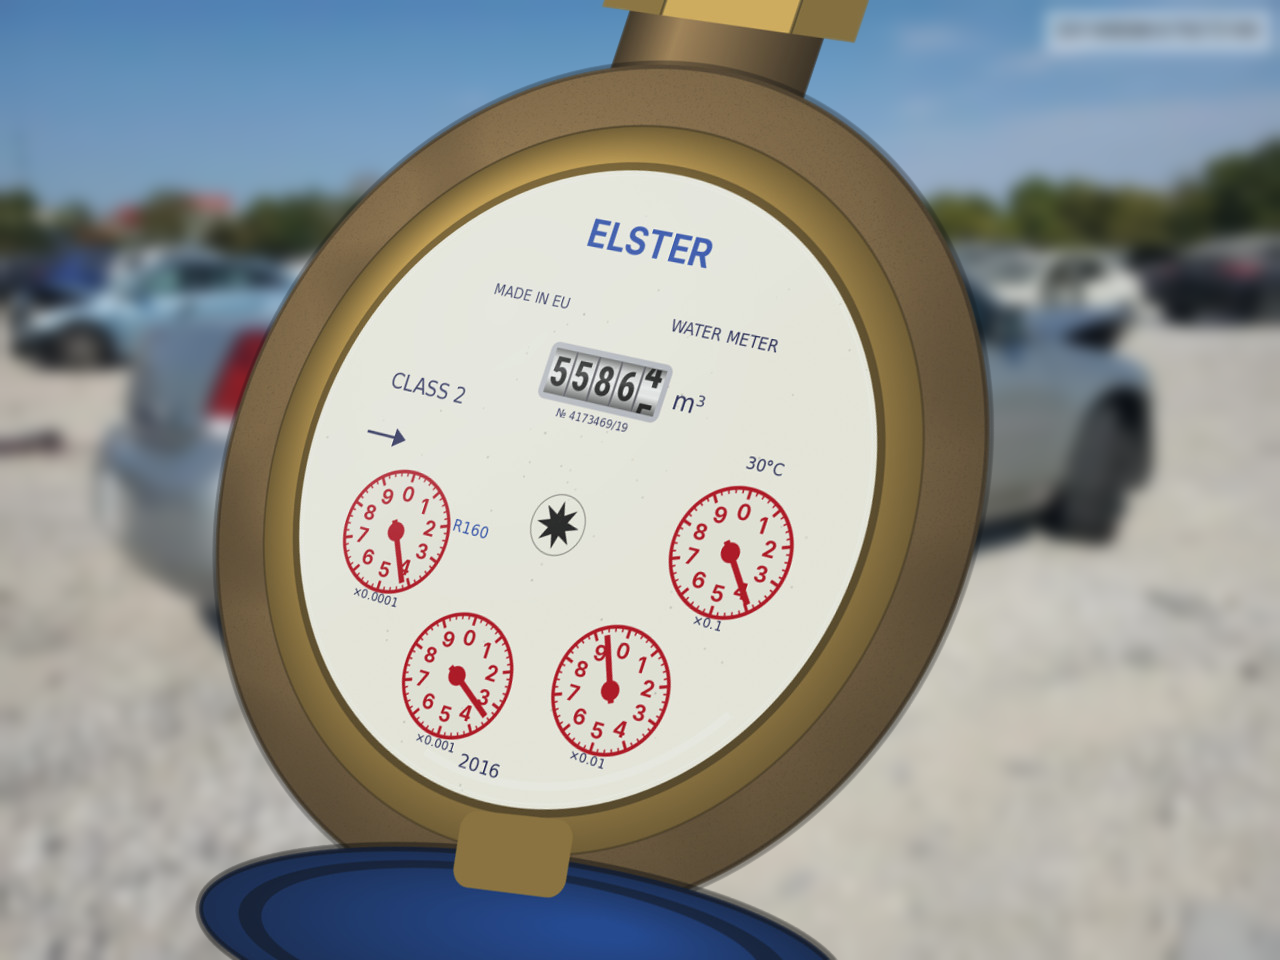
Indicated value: 55864.3934m³
